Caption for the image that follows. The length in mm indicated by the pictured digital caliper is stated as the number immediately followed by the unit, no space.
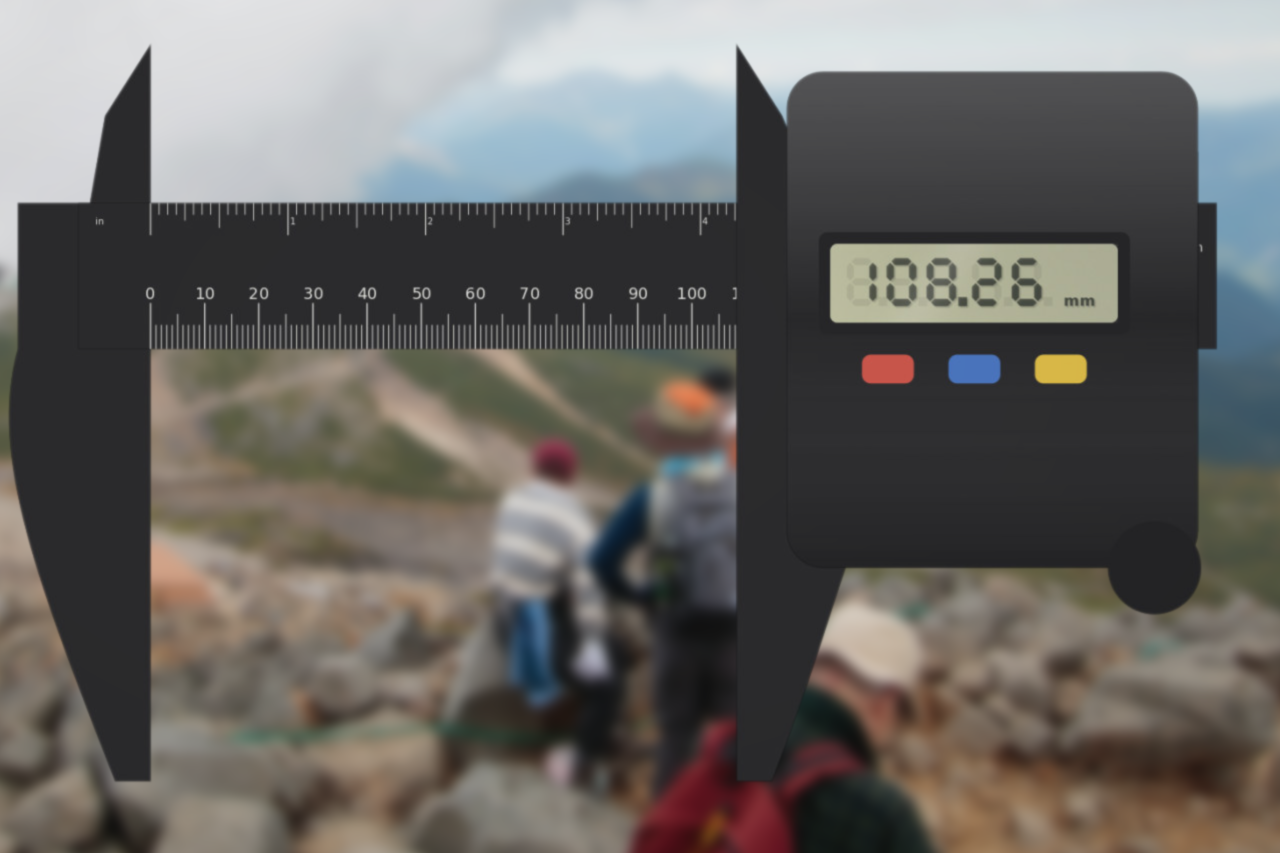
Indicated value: 108.26mm
